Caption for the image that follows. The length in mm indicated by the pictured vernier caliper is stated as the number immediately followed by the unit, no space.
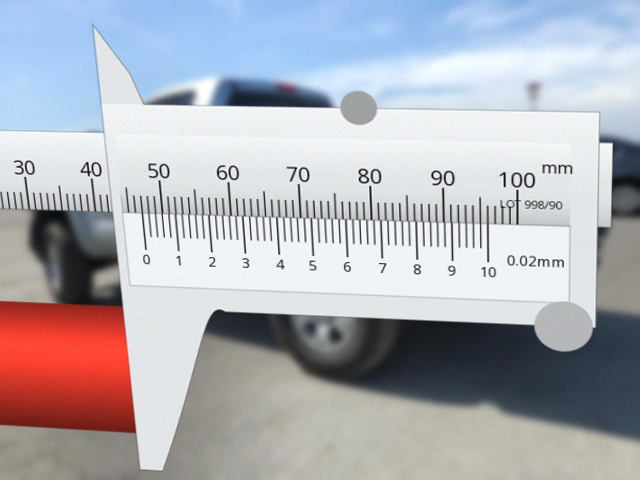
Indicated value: 47.0mm
